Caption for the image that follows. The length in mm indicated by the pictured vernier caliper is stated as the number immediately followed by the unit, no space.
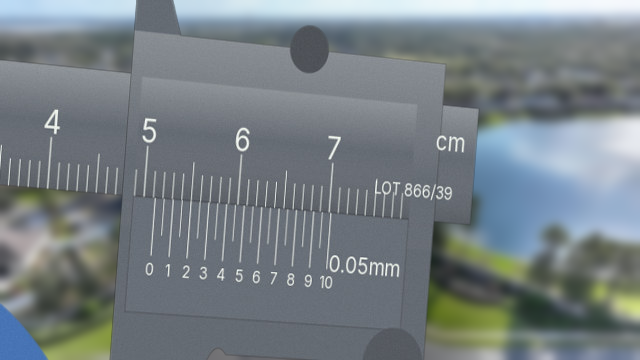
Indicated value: 51.2mm
